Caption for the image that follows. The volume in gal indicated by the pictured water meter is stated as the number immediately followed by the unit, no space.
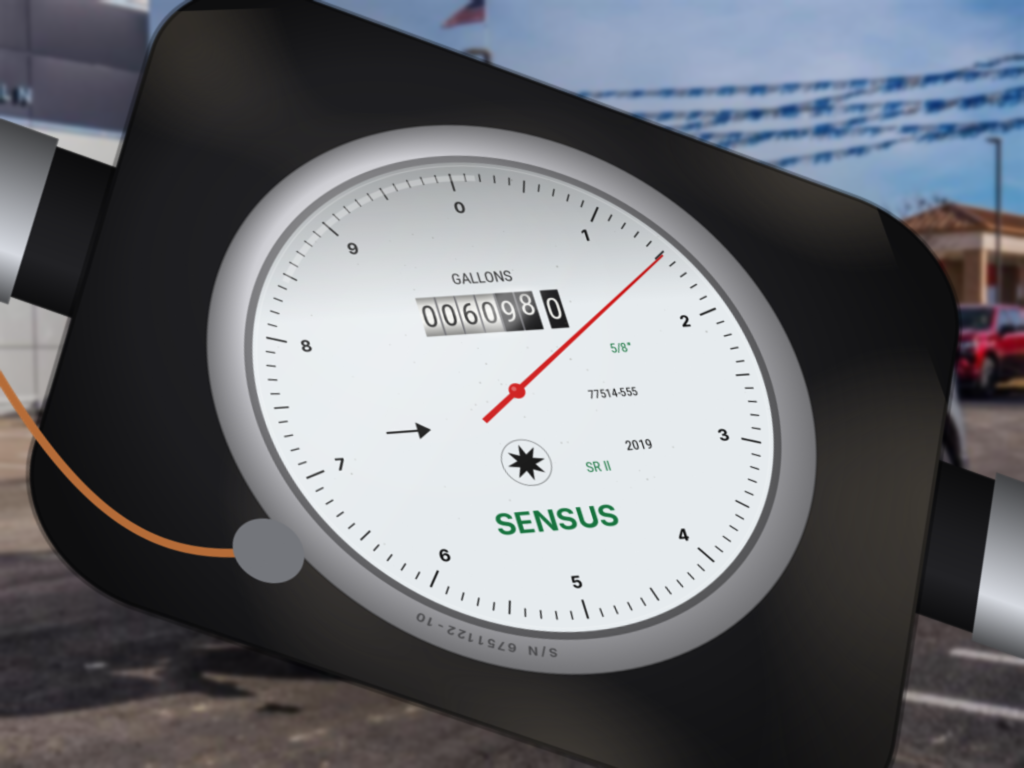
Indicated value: 60981.5gal
